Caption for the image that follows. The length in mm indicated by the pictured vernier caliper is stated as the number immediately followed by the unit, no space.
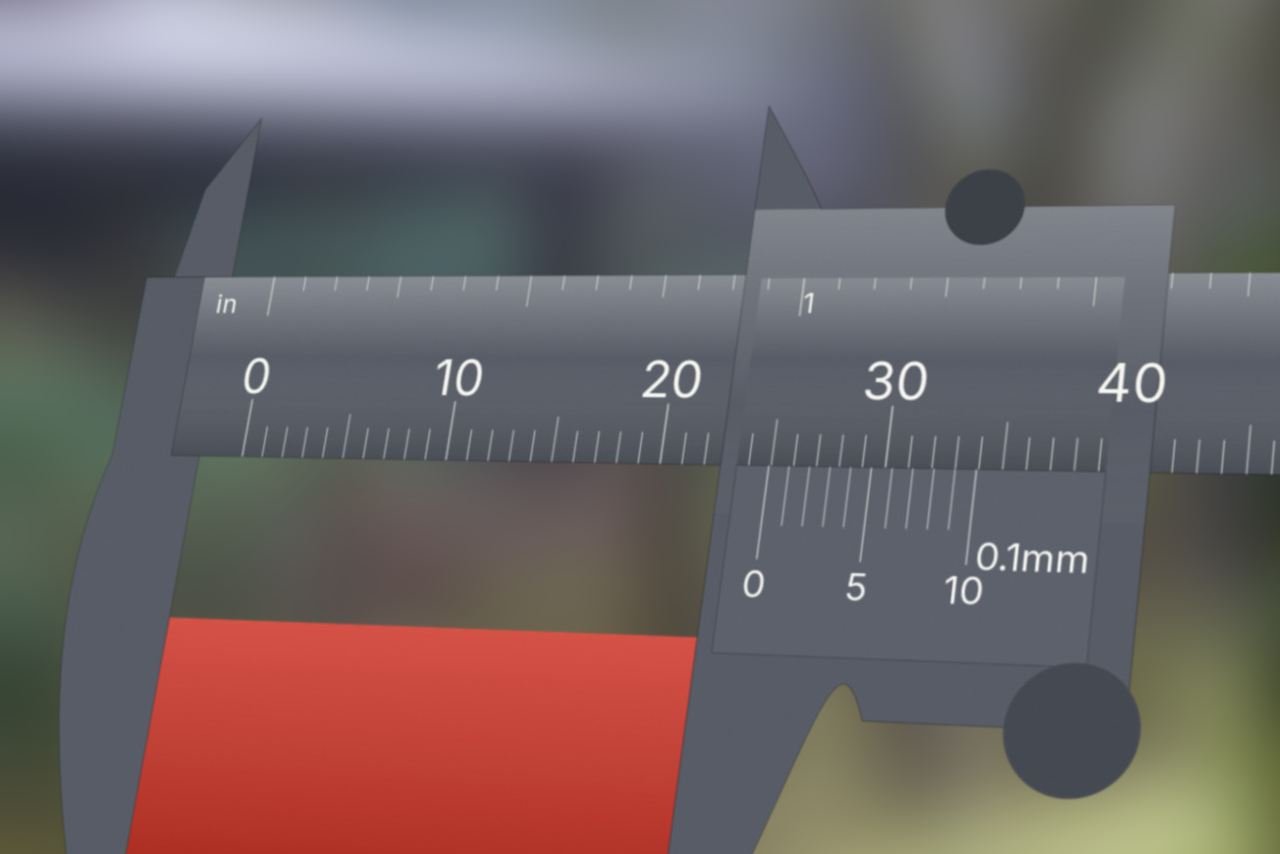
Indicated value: 24.9mm
